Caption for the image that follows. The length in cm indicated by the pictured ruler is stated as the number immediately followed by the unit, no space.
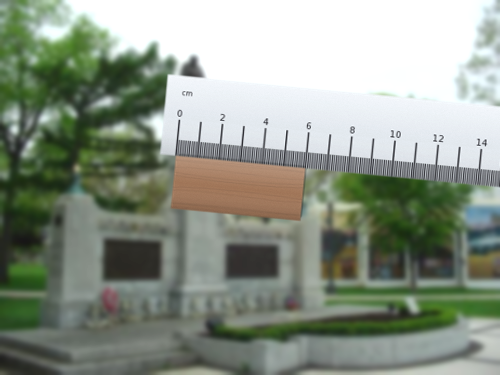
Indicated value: 6cm
